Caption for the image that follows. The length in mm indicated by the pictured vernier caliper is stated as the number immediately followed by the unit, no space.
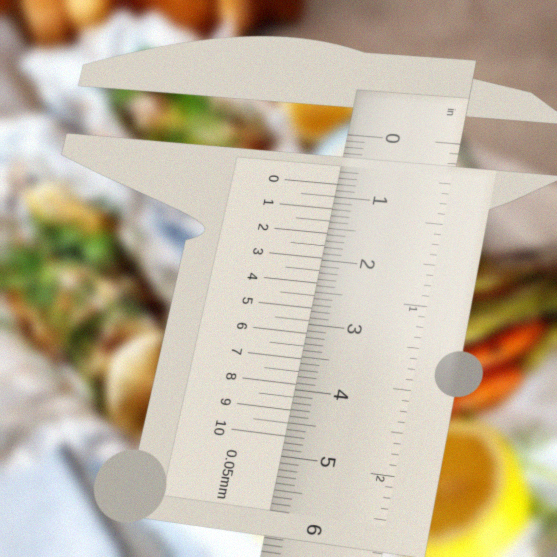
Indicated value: 8.0mm
